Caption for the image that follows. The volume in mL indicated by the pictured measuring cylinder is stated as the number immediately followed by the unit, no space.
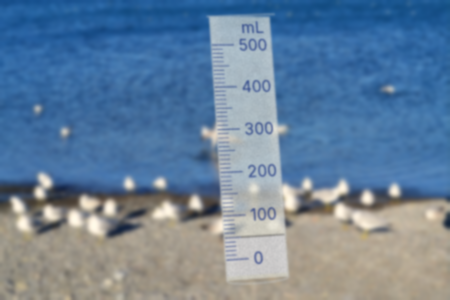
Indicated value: 50mL
